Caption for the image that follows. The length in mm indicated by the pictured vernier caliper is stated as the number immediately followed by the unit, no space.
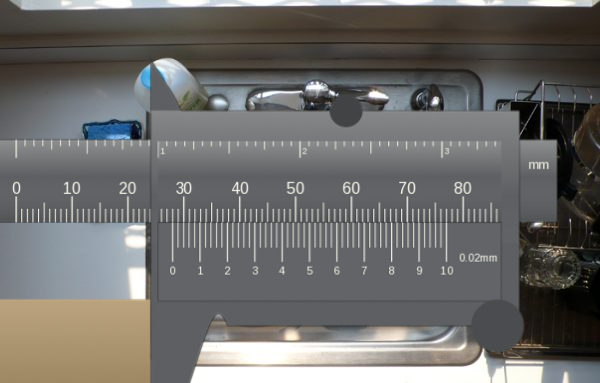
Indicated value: 28.0mm
